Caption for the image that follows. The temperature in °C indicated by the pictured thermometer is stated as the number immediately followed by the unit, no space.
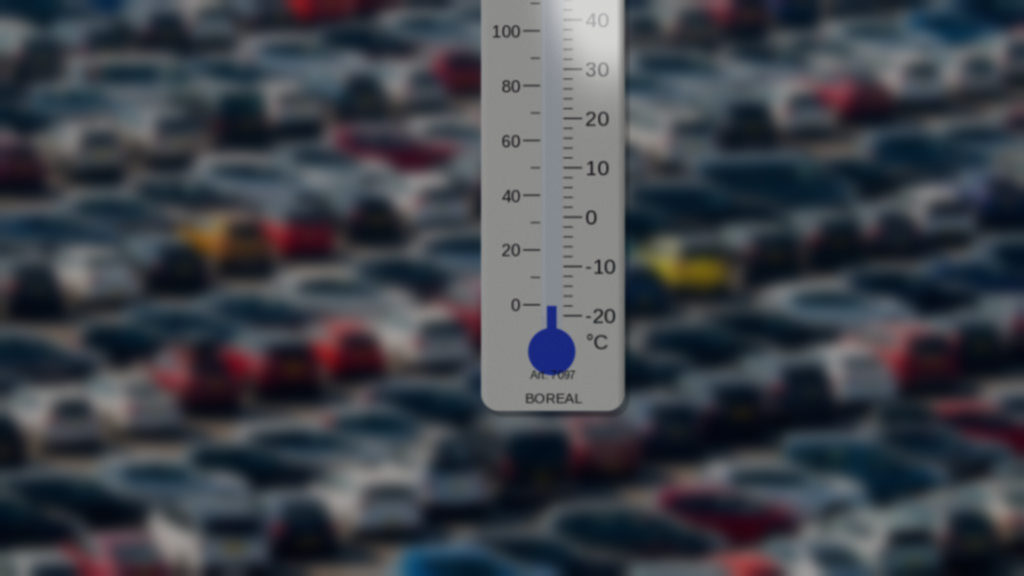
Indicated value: -18°C
